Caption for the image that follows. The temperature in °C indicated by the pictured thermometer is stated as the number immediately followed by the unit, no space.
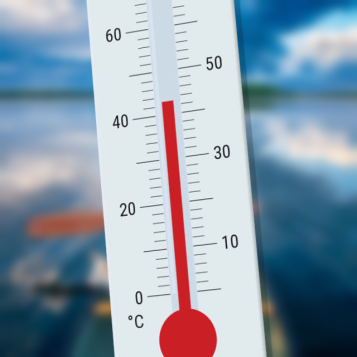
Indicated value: 43°C
